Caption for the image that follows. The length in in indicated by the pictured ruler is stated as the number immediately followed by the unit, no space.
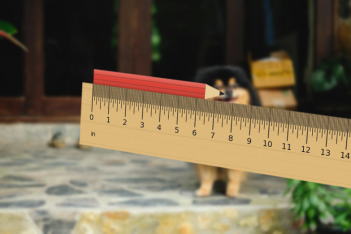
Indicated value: 7.5in
